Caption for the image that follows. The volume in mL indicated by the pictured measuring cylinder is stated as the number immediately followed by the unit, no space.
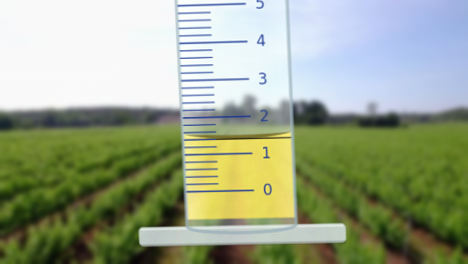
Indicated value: 1.4mL
